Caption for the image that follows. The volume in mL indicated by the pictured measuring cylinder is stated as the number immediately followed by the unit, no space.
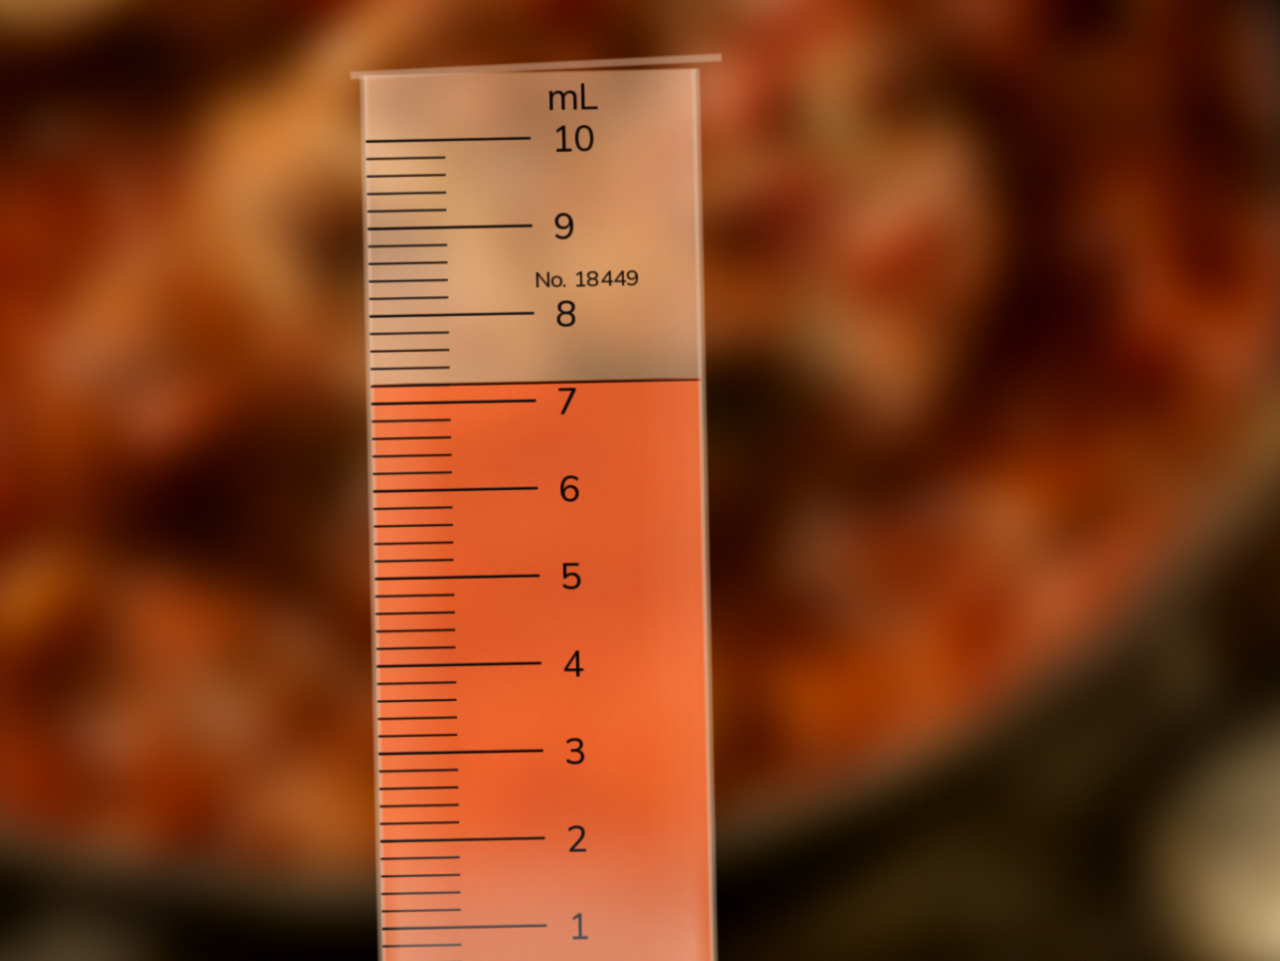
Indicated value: 7.2mL
